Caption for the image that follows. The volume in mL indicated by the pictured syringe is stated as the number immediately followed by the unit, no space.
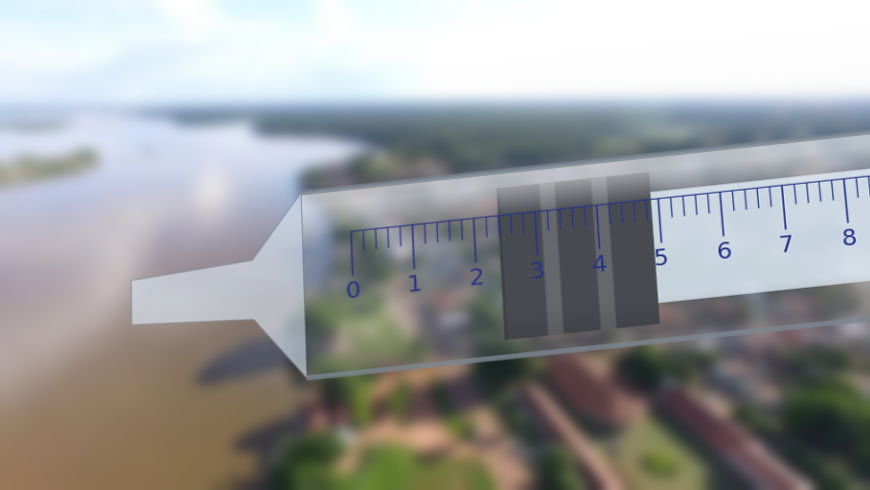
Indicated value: 2.4mL
